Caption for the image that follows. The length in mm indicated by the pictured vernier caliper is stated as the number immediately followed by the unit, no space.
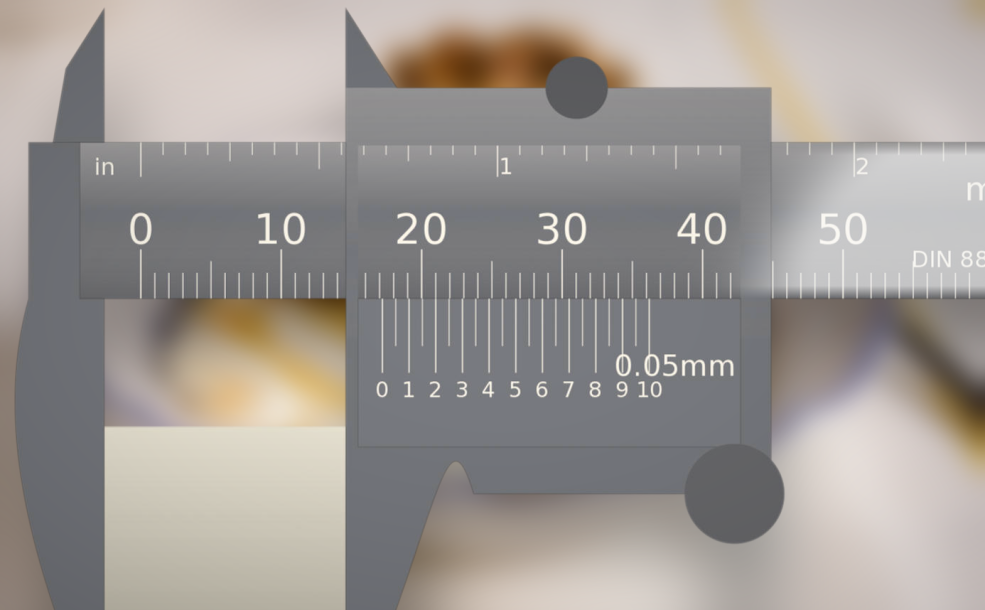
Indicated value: 17.2mm
